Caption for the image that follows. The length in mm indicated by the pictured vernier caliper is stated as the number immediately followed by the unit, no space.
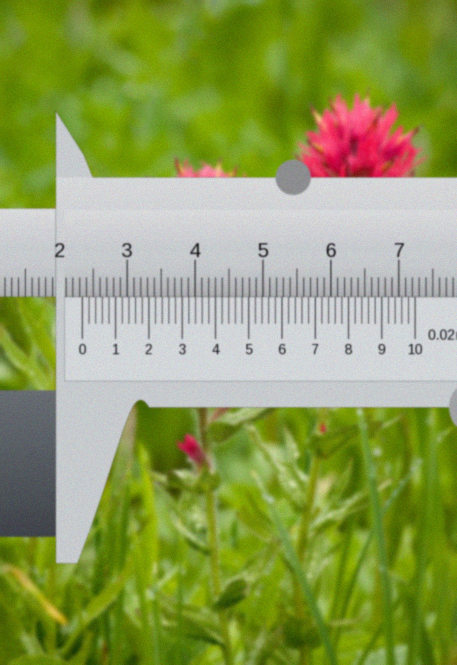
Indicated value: 23.4mm
